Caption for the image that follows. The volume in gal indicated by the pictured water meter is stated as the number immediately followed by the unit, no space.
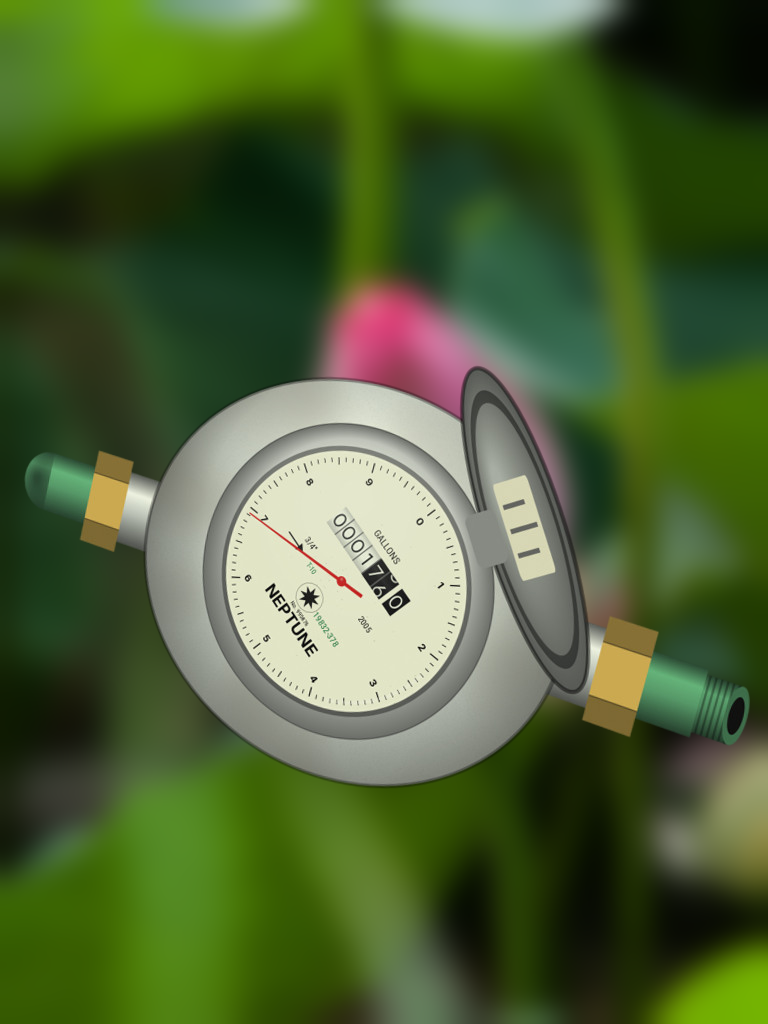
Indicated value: 1756.9gal
